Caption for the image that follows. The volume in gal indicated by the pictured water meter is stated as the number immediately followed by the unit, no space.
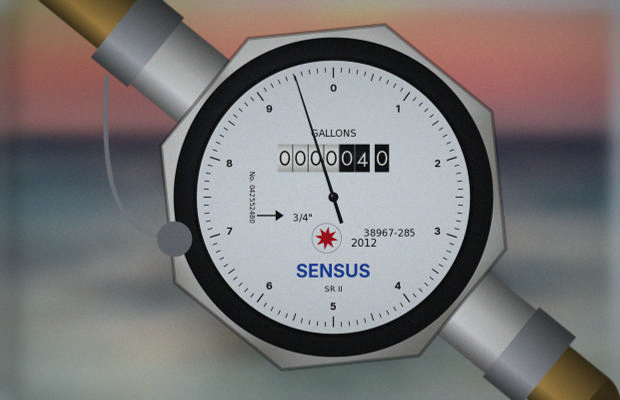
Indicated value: 39.5gal
